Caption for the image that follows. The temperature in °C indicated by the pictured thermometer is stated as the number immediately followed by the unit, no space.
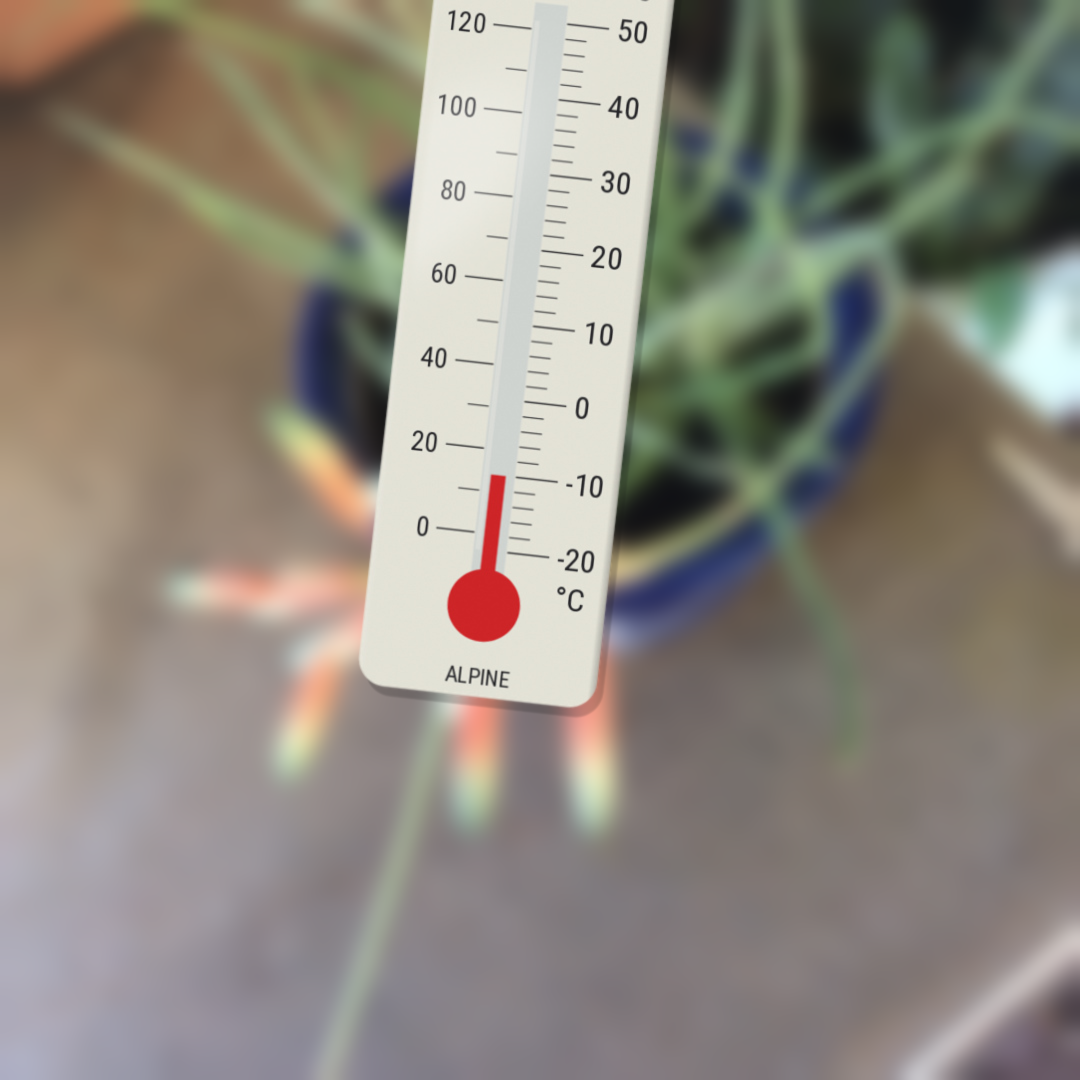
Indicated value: -10°C
